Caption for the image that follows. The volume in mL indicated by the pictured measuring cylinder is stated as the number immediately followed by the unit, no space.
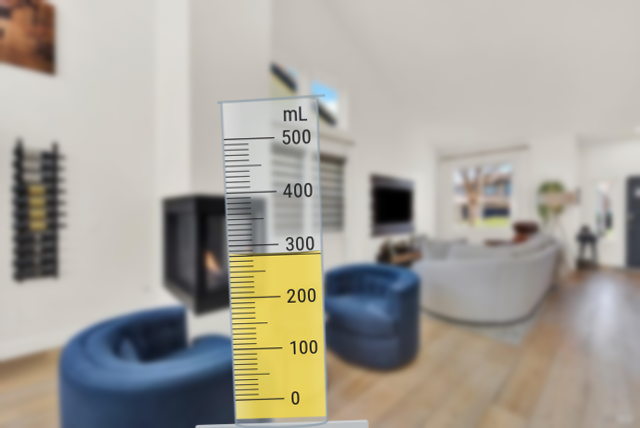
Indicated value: 280mL
